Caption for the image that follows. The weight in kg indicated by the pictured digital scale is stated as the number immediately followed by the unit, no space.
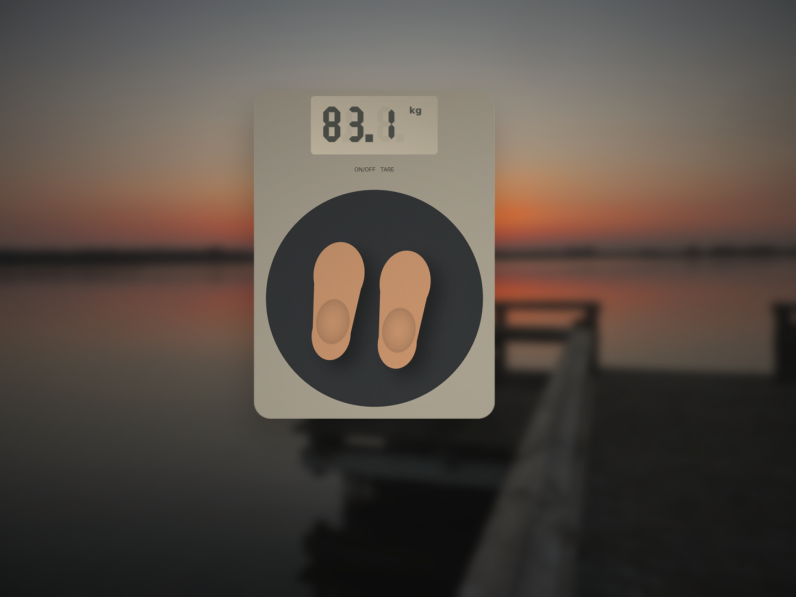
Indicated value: 83.1kg
